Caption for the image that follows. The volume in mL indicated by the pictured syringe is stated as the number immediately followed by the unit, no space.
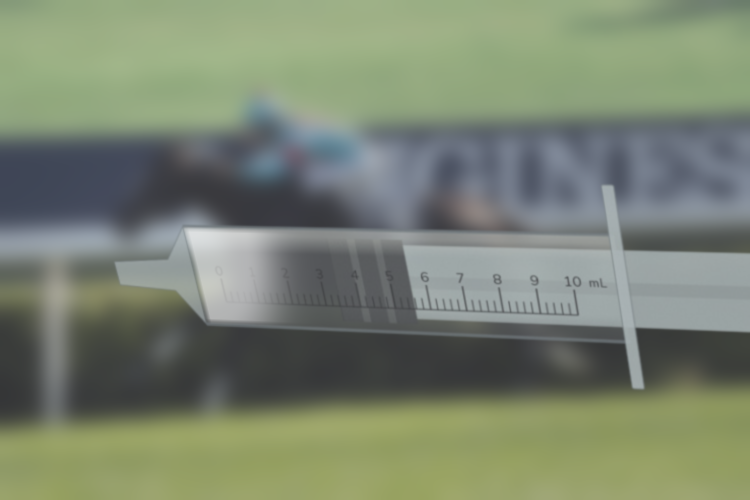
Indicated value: 3.4mL
